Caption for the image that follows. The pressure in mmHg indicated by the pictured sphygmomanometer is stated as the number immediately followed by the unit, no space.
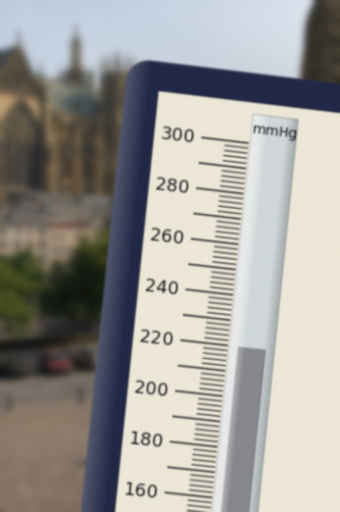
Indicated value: 220mmHg
